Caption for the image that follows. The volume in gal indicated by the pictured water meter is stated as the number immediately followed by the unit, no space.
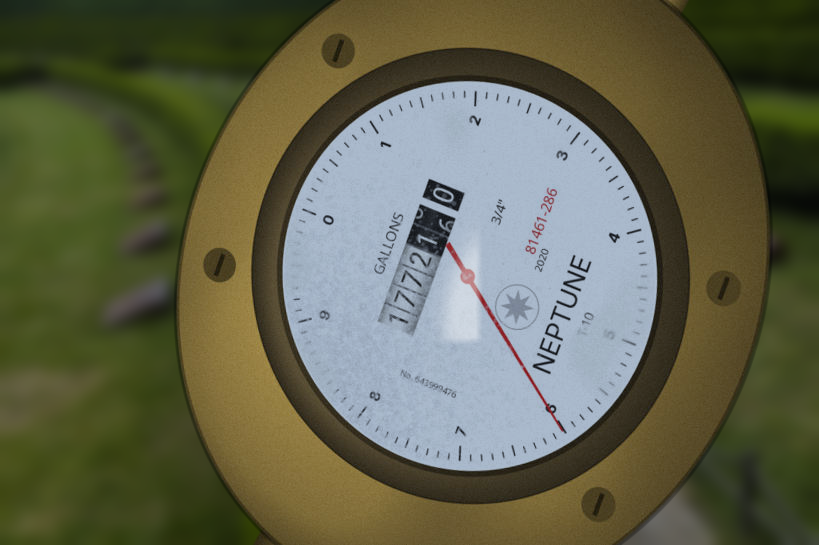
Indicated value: 1772156.0gal
